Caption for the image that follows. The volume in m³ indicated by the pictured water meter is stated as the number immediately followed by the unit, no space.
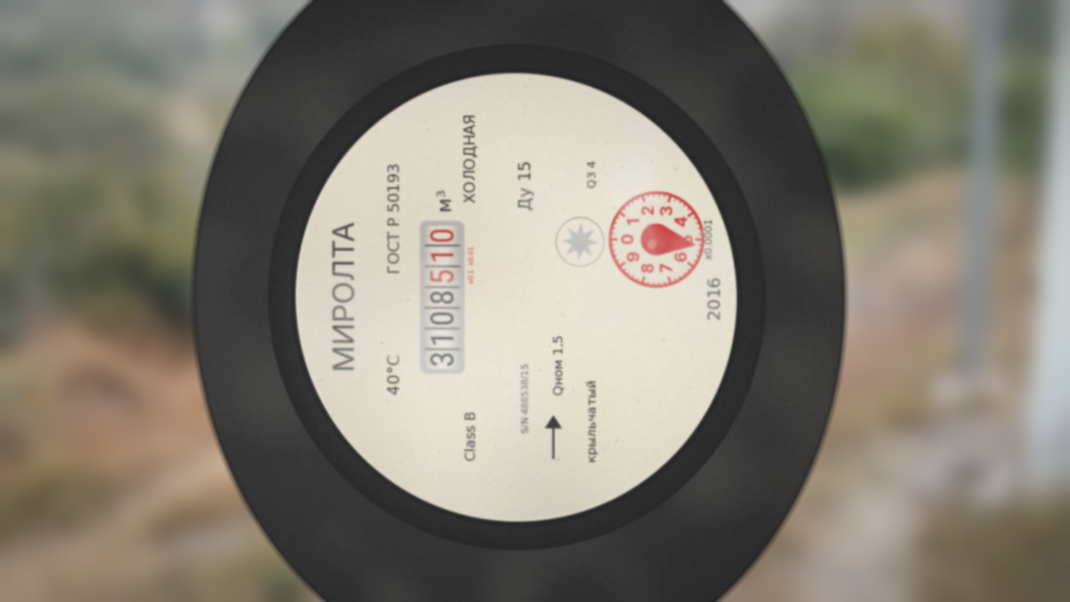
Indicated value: 3108.5105m³
